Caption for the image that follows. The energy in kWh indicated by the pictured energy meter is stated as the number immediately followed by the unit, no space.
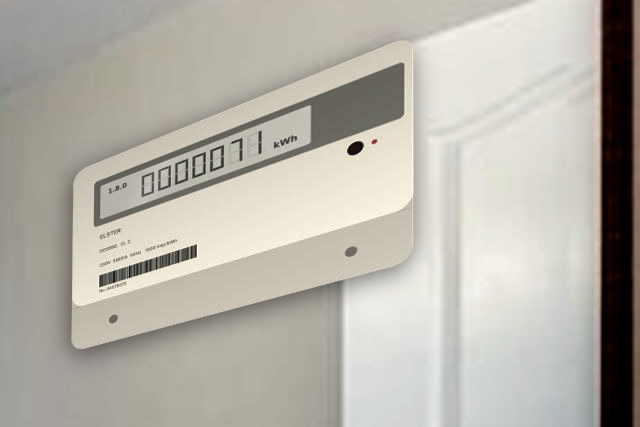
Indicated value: 71kWh
